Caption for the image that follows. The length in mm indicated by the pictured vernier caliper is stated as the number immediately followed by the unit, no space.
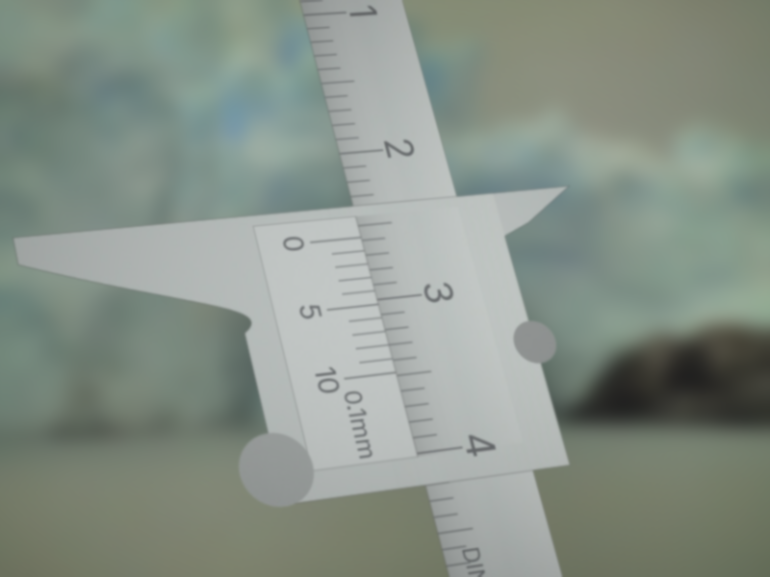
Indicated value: 25.8mm
